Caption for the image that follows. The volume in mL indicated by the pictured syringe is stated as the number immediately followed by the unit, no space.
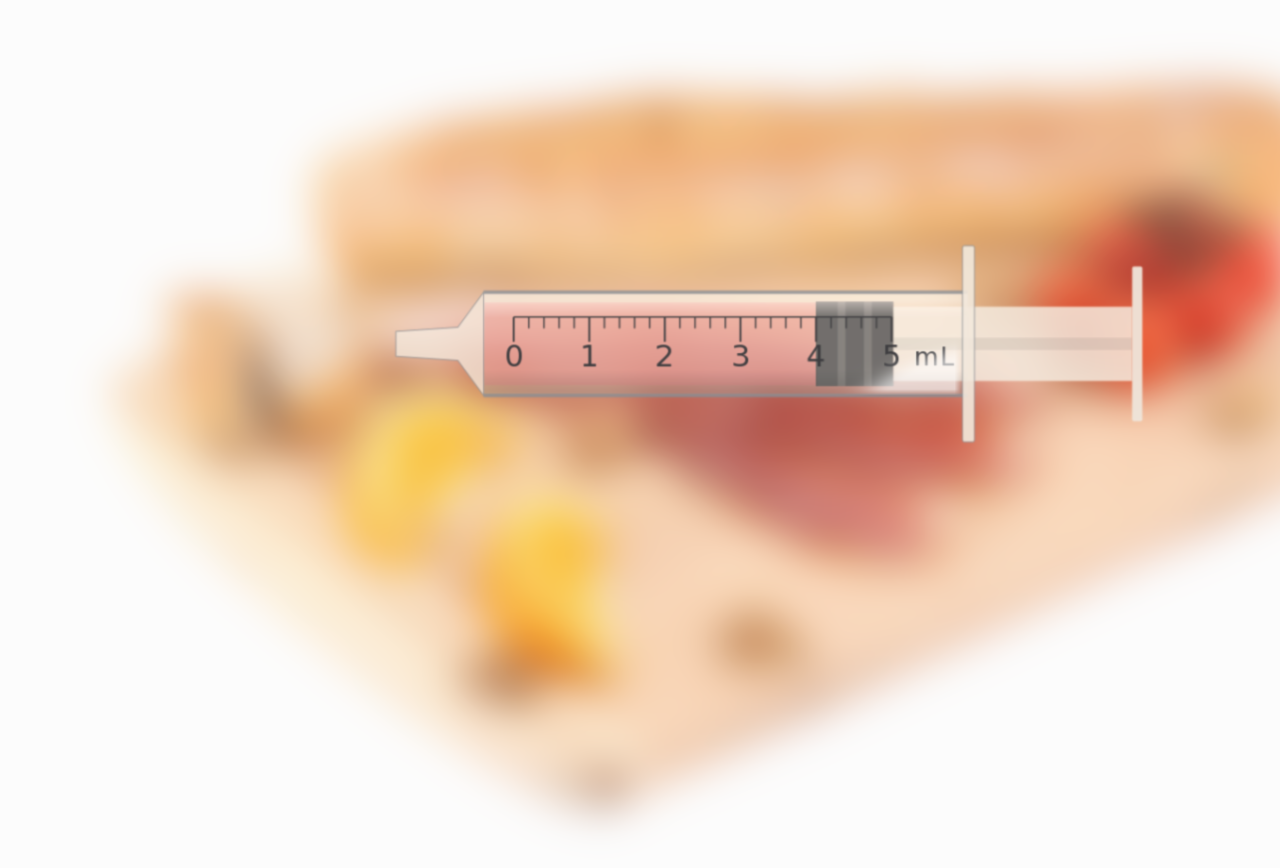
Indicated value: 4mL
